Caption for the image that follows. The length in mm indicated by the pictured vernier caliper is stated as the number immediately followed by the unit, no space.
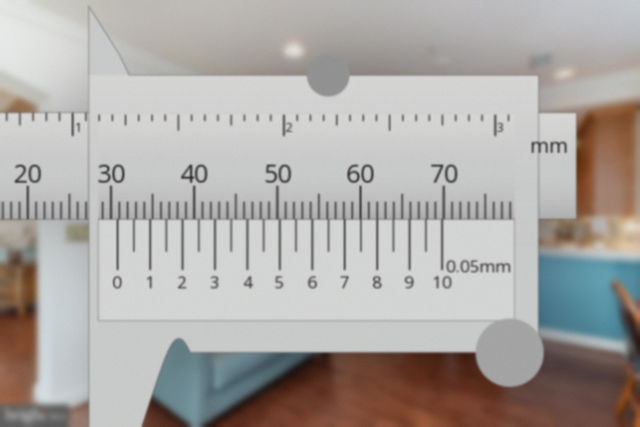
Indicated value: 30.8mm
